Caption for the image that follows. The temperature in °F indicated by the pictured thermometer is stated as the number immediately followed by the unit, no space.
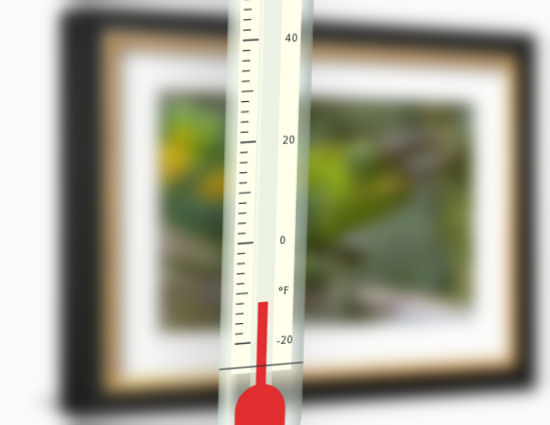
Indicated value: -12°F
